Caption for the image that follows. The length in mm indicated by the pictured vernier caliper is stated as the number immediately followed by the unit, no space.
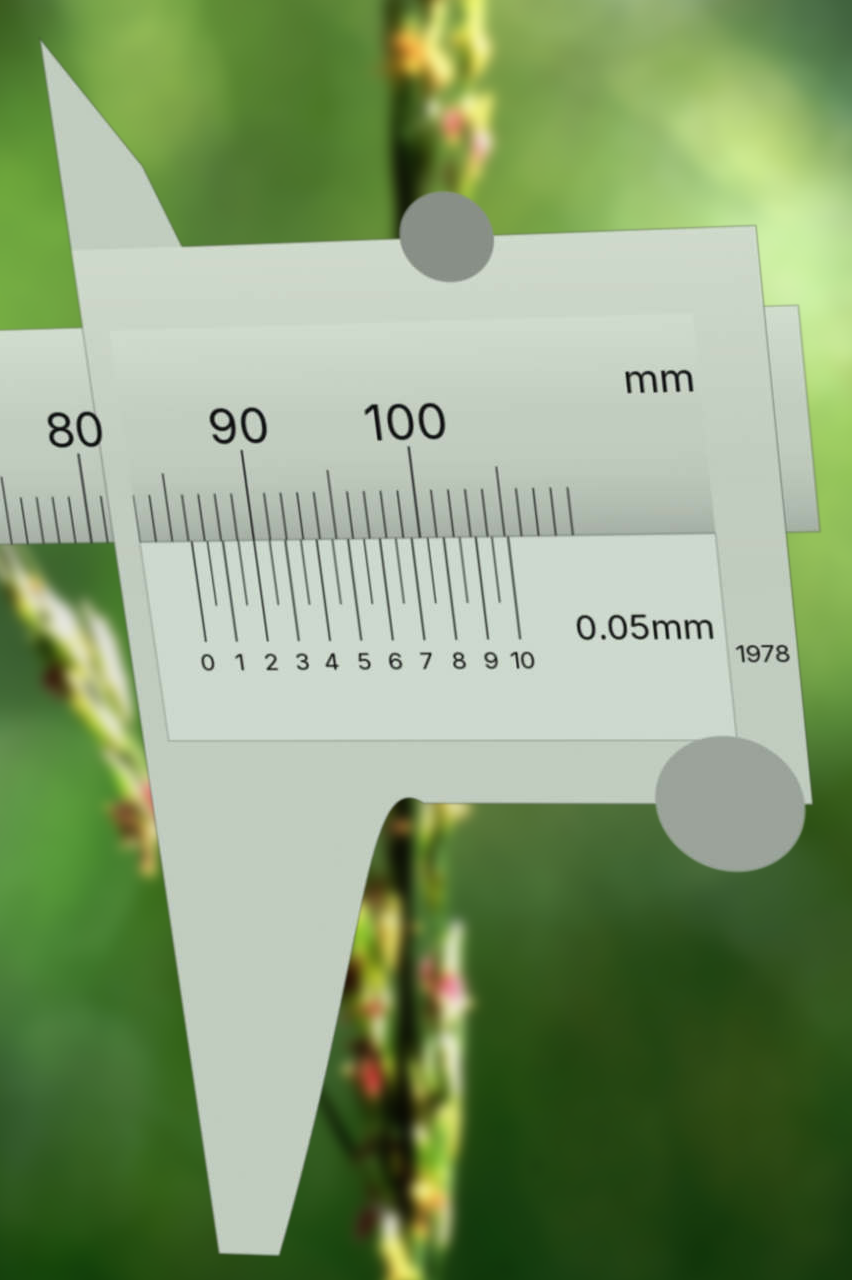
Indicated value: 86.2mm
